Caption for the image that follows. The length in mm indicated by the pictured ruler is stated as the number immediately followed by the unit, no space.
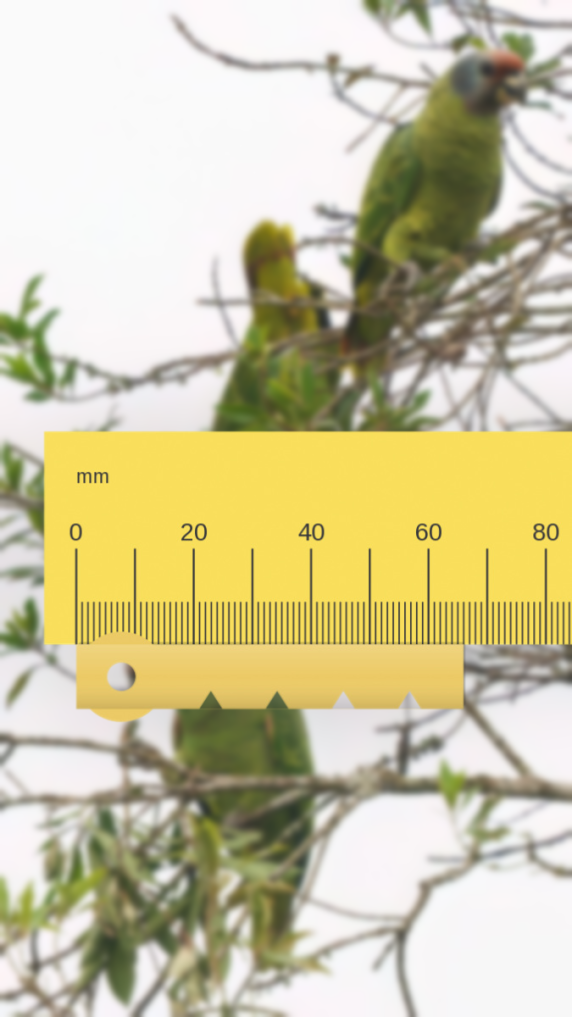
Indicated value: 66mm
